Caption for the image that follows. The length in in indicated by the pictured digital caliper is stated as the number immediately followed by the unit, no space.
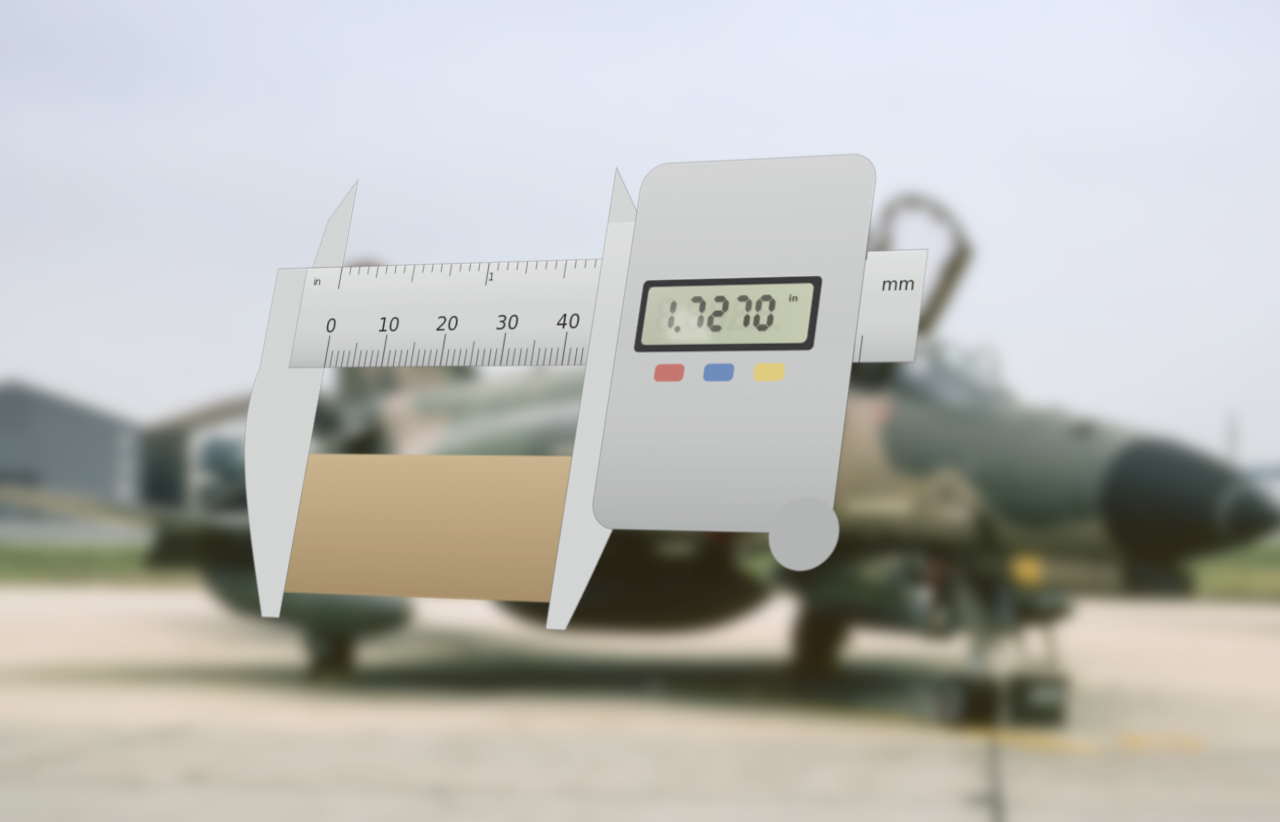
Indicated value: 1.7270in
